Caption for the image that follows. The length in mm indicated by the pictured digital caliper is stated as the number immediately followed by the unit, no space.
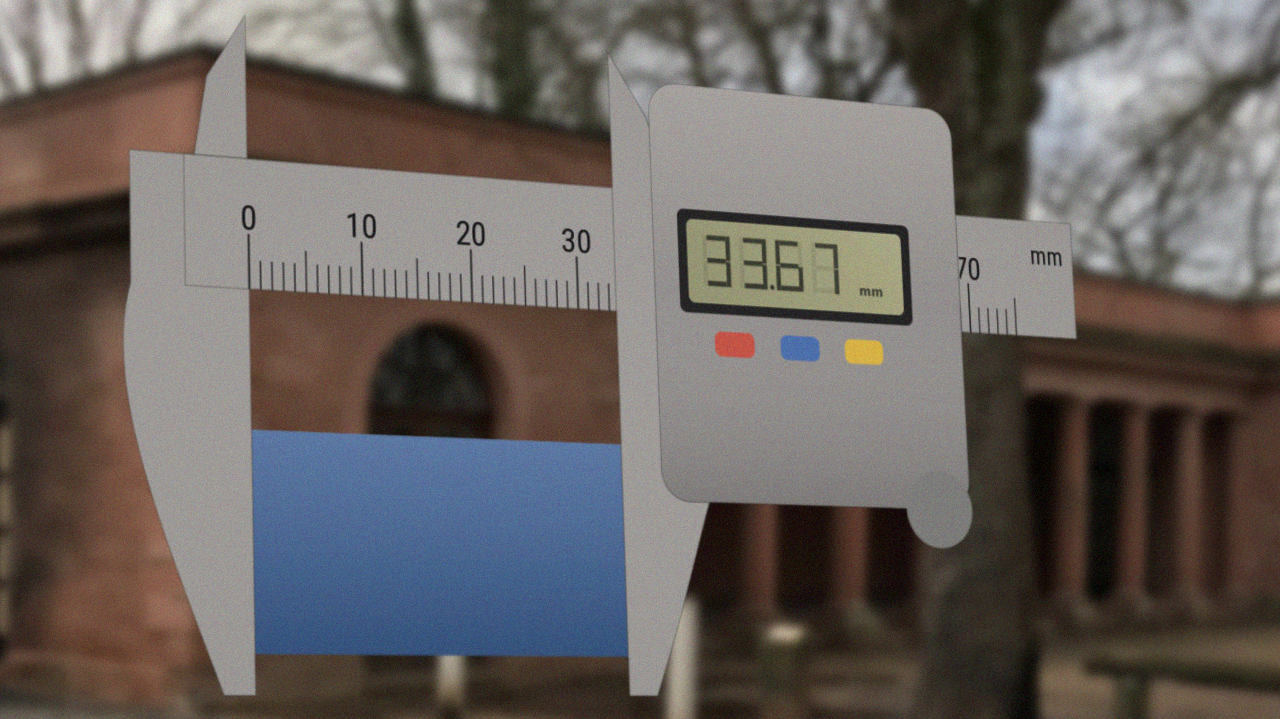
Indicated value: 33.67mm
